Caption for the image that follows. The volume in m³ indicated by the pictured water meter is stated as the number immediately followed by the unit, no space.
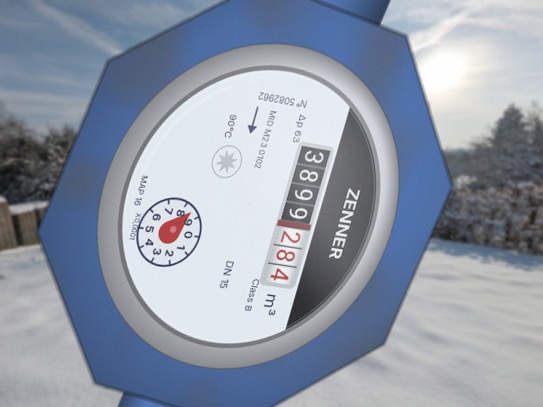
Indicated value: 3899.2848m³
